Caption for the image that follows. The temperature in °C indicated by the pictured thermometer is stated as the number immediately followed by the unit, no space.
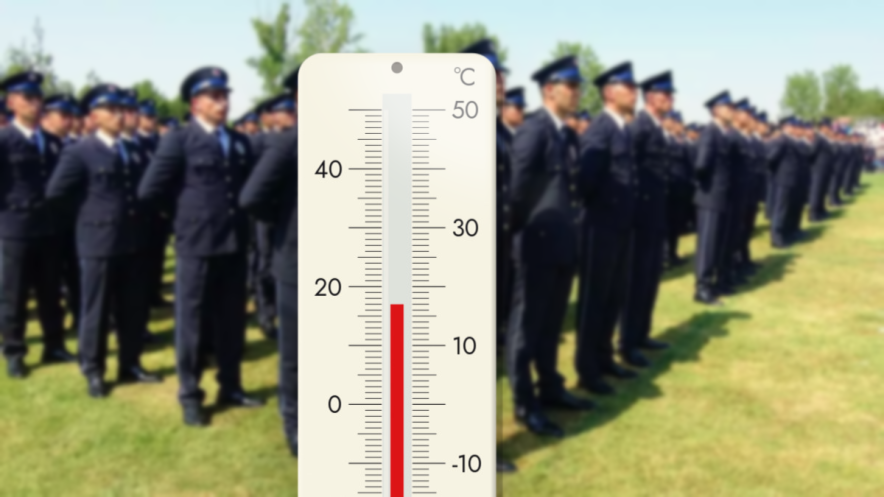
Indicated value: 17°C
